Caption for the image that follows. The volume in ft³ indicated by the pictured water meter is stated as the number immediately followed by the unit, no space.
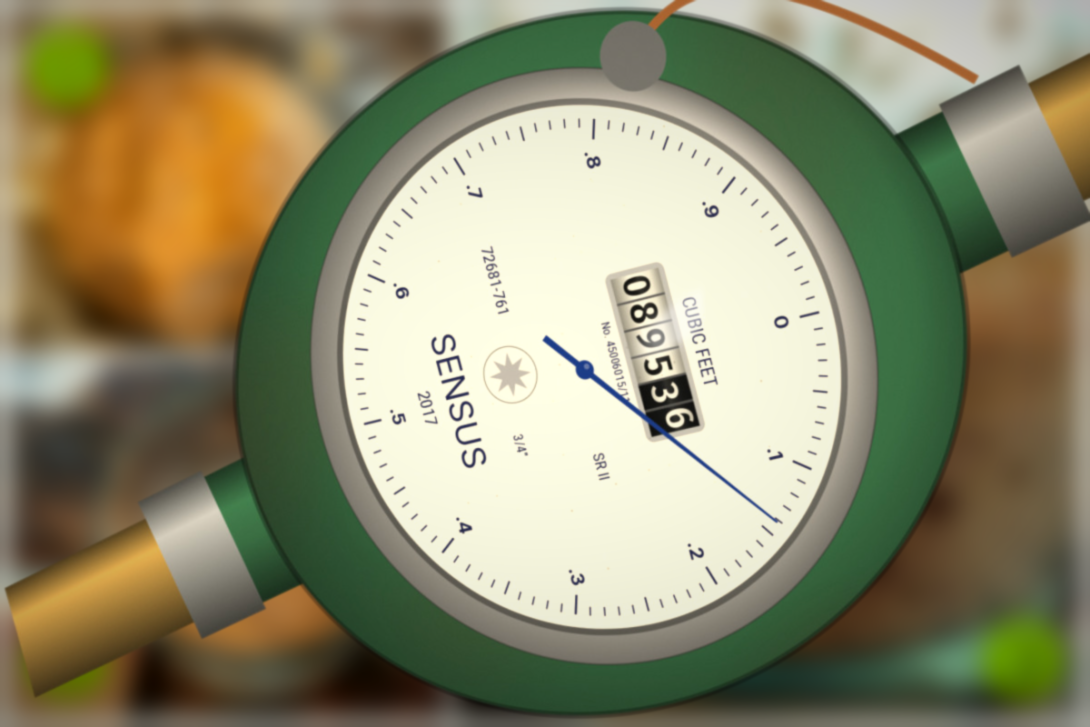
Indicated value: 89536.14ft³
